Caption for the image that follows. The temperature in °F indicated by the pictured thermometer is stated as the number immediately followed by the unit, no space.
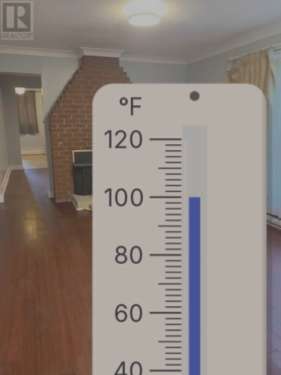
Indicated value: 100°F
